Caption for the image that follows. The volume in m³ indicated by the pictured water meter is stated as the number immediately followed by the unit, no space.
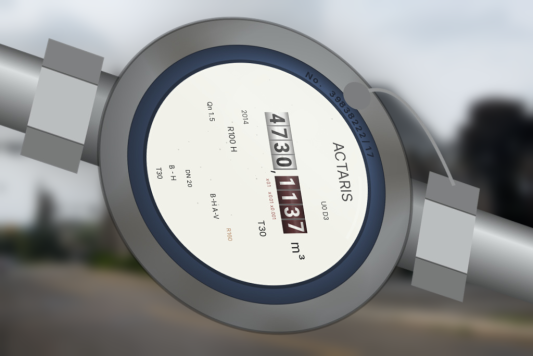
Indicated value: 4730.1137m³
